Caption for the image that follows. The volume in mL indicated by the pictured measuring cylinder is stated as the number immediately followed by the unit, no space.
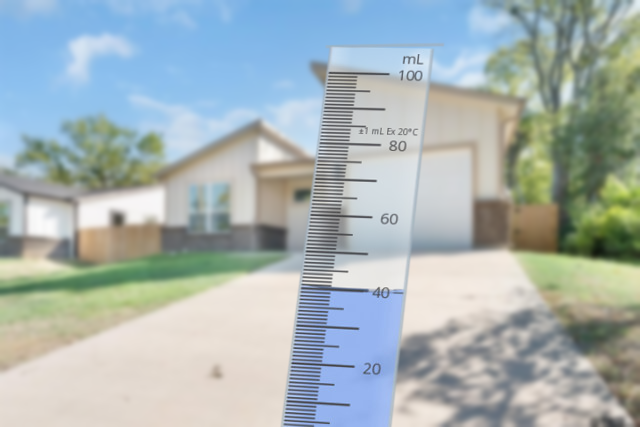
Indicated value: 40mL
